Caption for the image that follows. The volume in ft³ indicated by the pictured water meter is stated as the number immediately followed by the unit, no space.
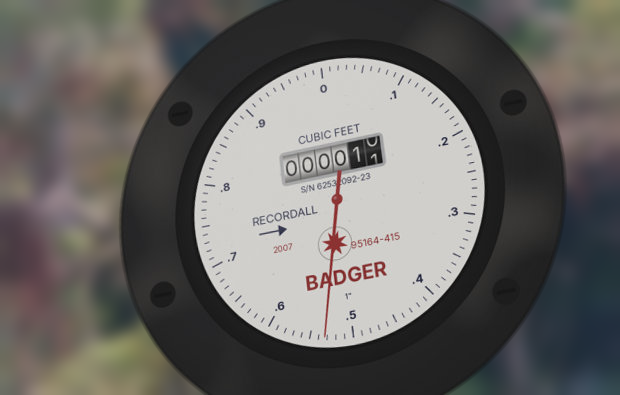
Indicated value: 10.53ft³
